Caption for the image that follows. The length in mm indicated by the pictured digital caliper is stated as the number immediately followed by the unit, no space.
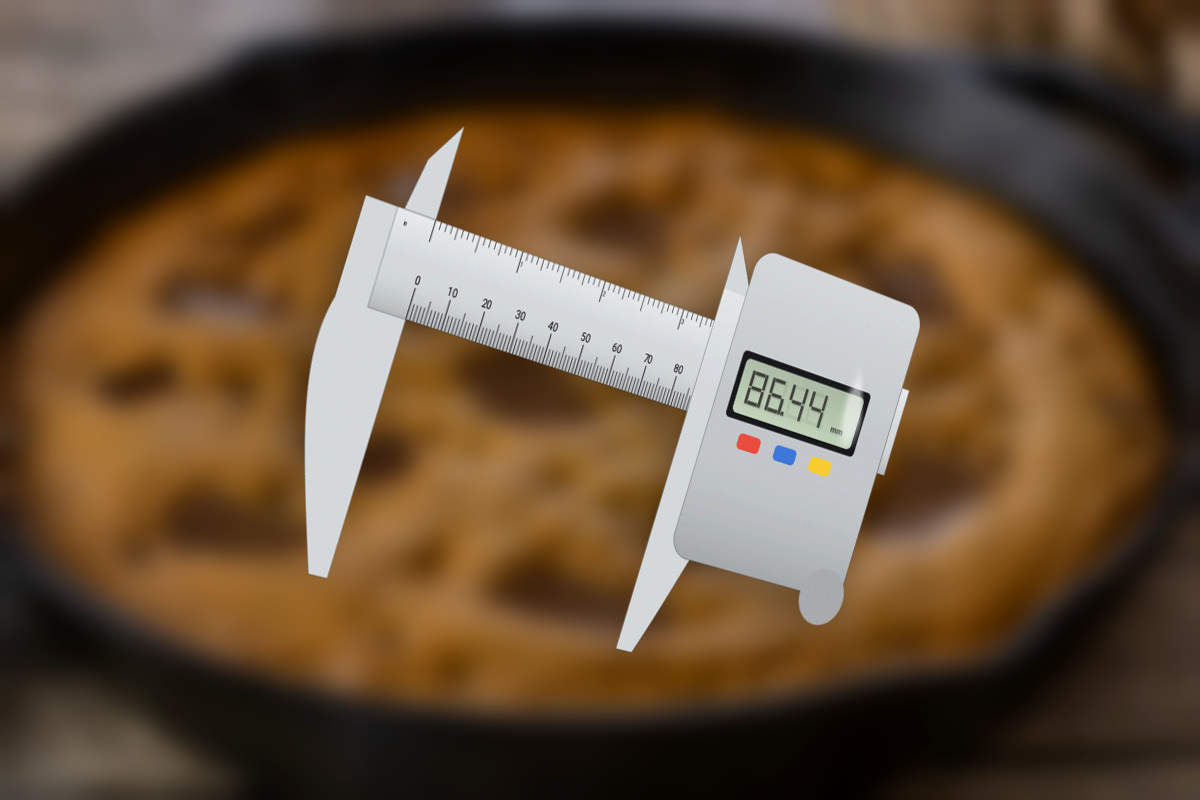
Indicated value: 86.44mm
